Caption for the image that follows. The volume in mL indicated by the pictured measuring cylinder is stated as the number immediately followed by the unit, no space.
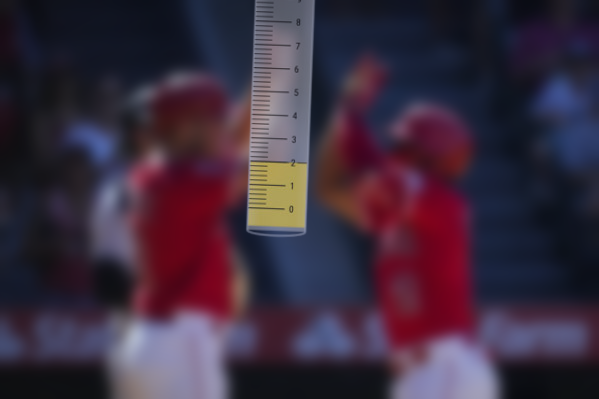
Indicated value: 2mL
